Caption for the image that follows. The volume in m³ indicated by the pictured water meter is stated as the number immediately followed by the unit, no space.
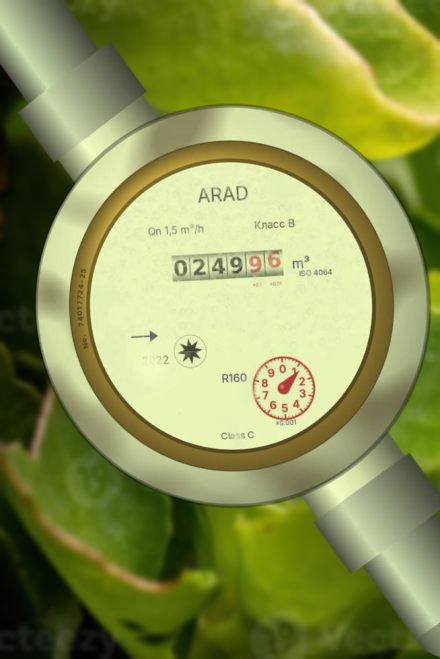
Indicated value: 249.961m³
